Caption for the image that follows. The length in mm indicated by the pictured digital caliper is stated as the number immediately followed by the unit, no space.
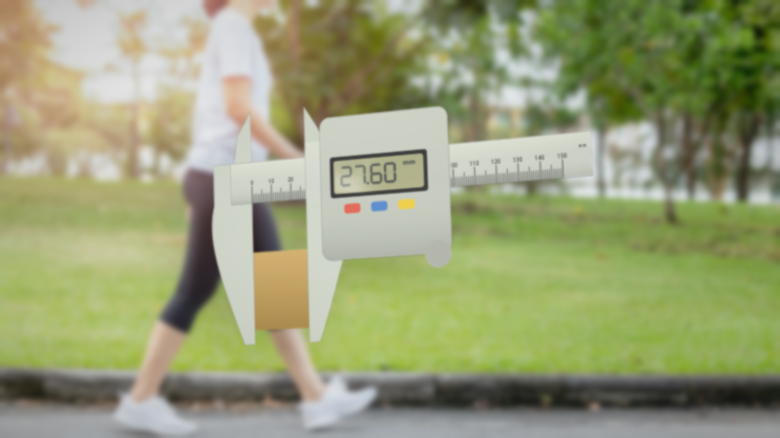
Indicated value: 27.60mm
